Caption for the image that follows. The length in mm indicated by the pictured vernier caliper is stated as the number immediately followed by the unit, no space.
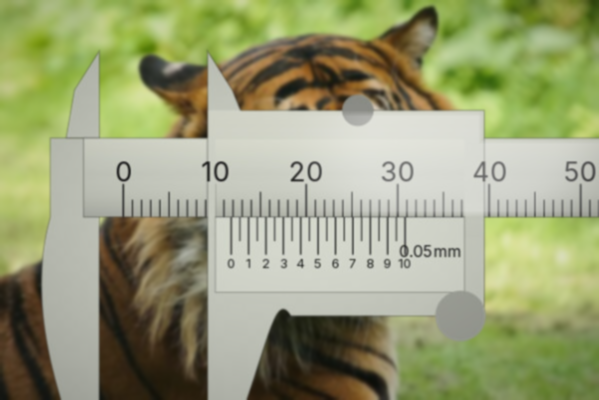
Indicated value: 11.8mm
